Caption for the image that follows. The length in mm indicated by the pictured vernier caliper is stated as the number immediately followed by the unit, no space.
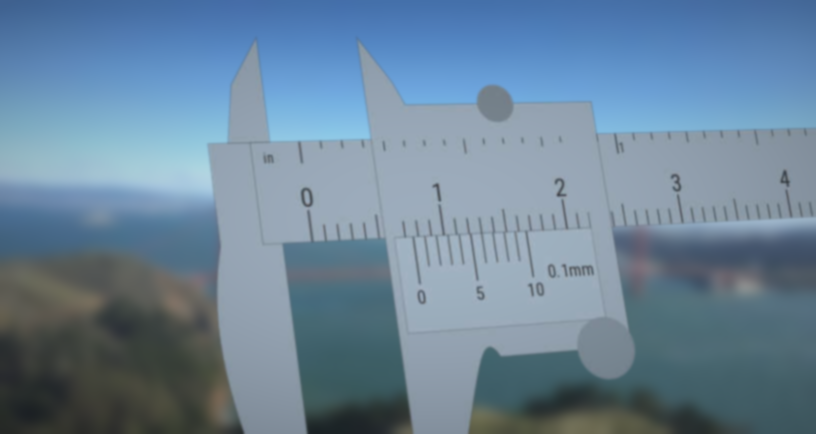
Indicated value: 7.6mm
